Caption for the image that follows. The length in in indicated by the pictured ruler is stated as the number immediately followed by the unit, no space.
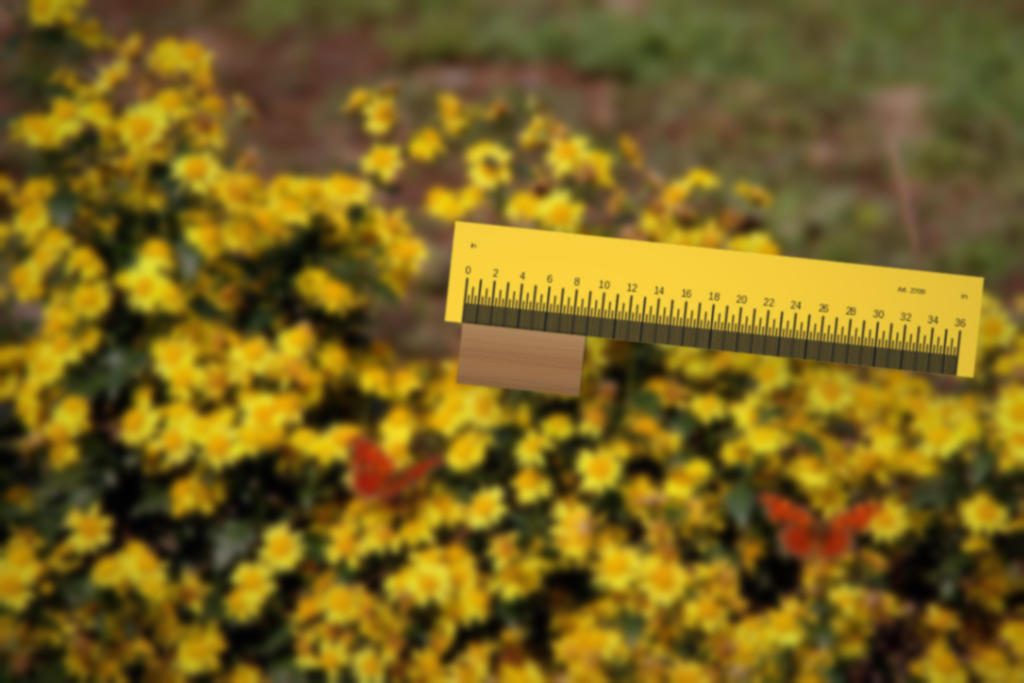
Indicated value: 9in
